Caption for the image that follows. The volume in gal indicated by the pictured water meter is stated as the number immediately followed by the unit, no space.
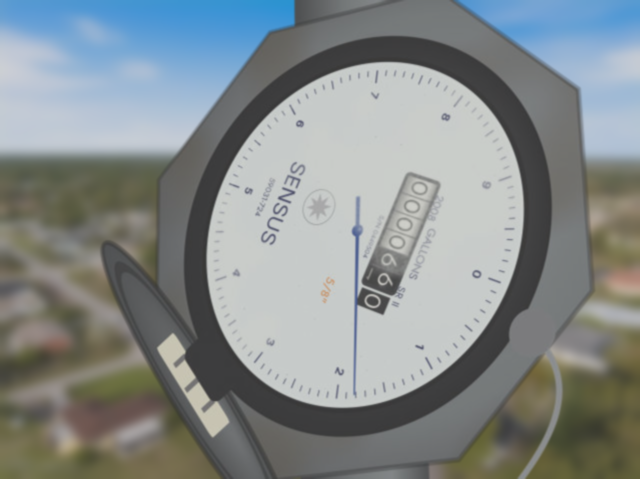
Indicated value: 661.8gal
